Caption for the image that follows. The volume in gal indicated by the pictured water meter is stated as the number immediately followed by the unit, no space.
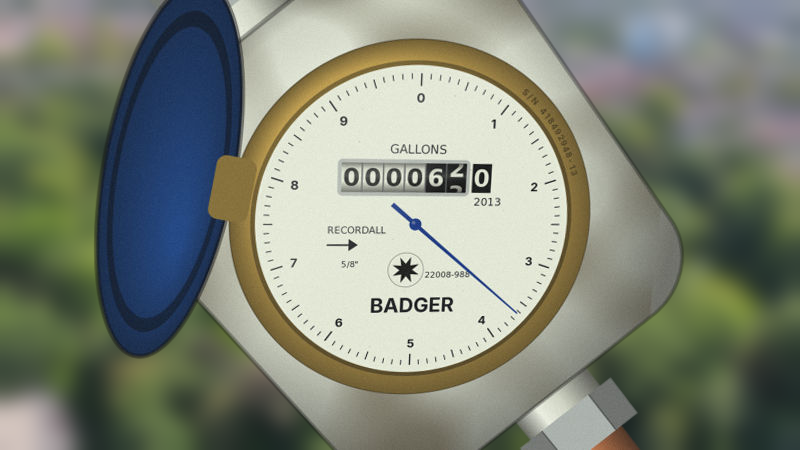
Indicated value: 623.6gal
